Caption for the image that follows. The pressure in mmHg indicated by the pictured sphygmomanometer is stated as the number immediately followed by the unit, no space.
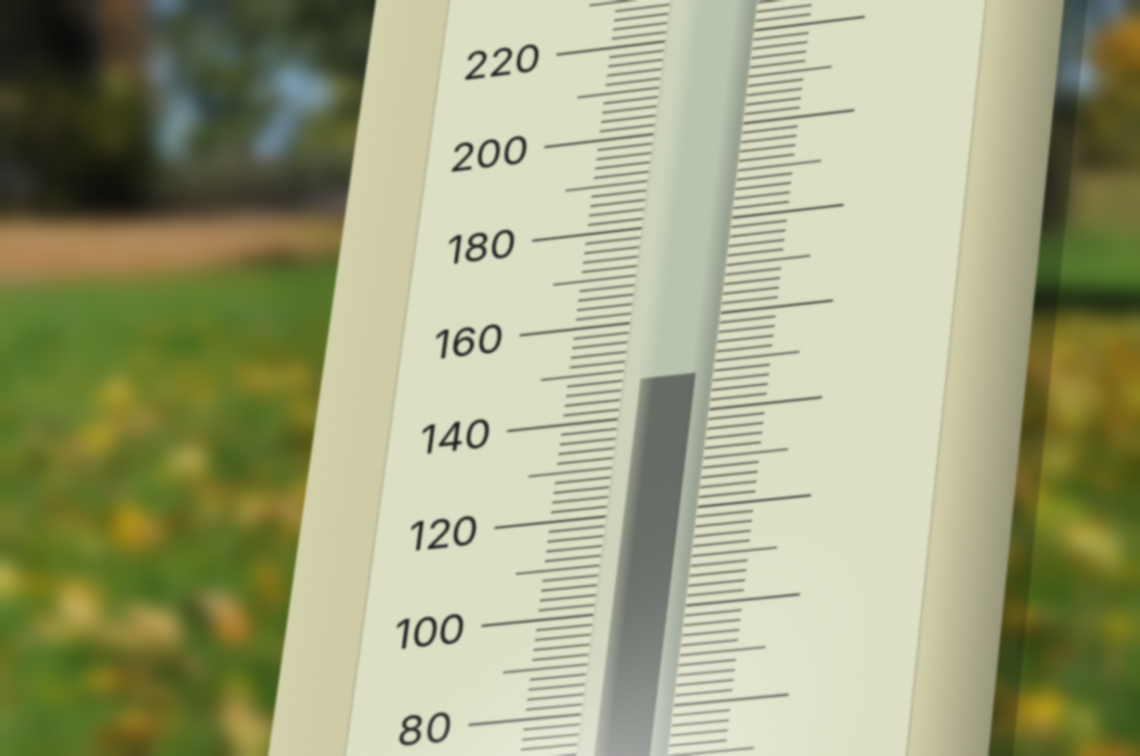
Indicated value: 148mmHg
